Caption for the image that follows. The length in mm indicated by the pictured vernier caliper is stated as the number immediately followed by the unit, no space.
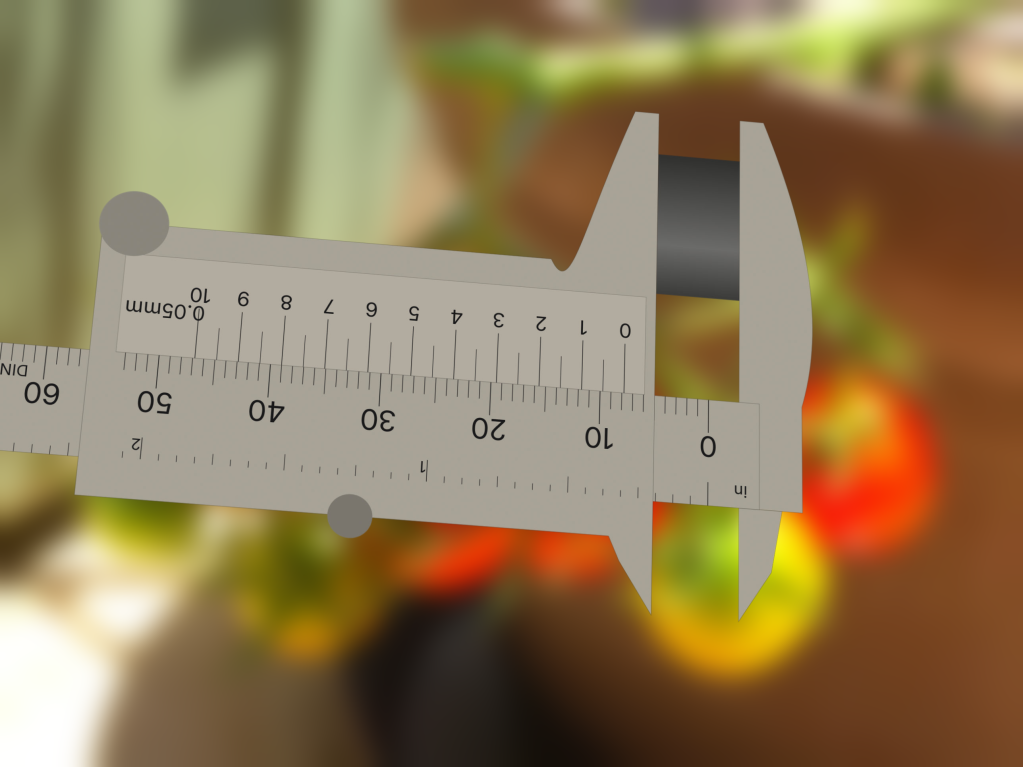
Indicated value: 7.8mm
